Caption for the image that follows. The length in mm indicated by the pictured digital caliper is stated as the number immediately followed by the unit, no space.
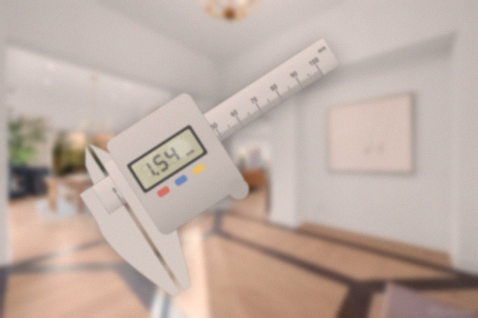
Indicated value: 1.54mm
